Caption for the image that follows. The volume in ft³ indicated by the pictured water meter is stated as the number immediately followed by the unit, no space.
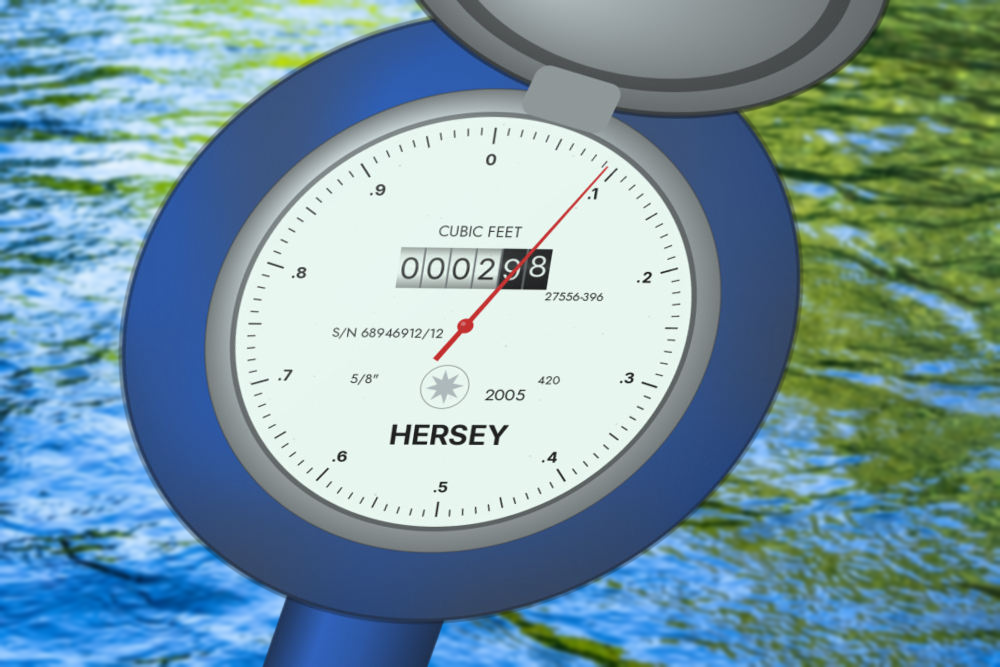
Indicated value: 298.09ft³
